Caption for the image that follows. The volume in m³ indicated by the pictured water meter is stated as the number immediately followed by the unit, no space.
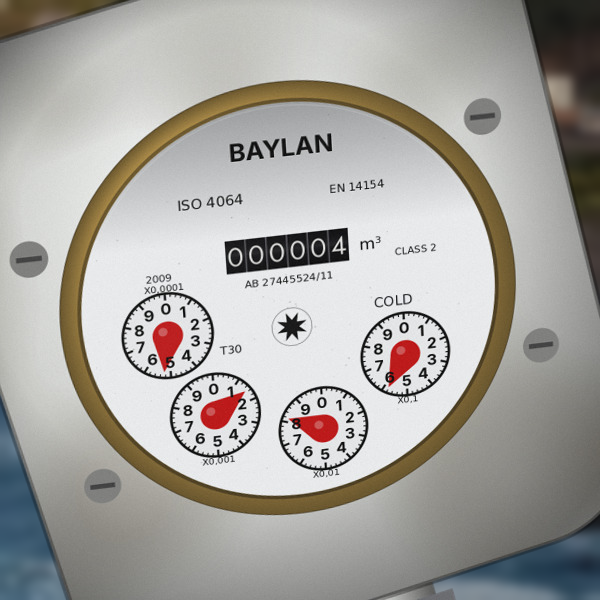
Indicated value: 4.5815m³
